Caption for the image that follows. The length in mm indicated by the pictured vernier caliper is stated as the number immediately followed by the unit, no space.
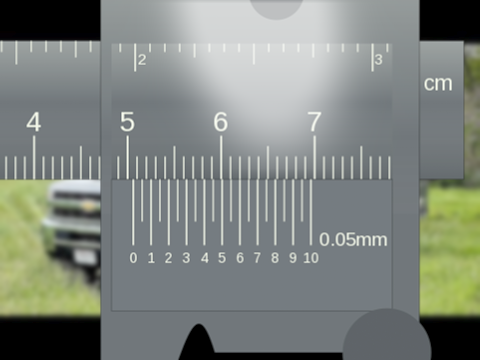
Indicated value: 50.6mm
